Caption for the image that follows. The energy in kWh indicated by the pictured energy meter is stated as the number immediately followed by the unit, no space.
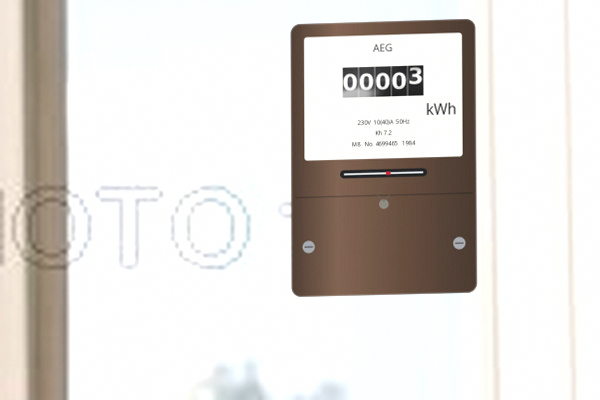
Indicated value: 3kWh
